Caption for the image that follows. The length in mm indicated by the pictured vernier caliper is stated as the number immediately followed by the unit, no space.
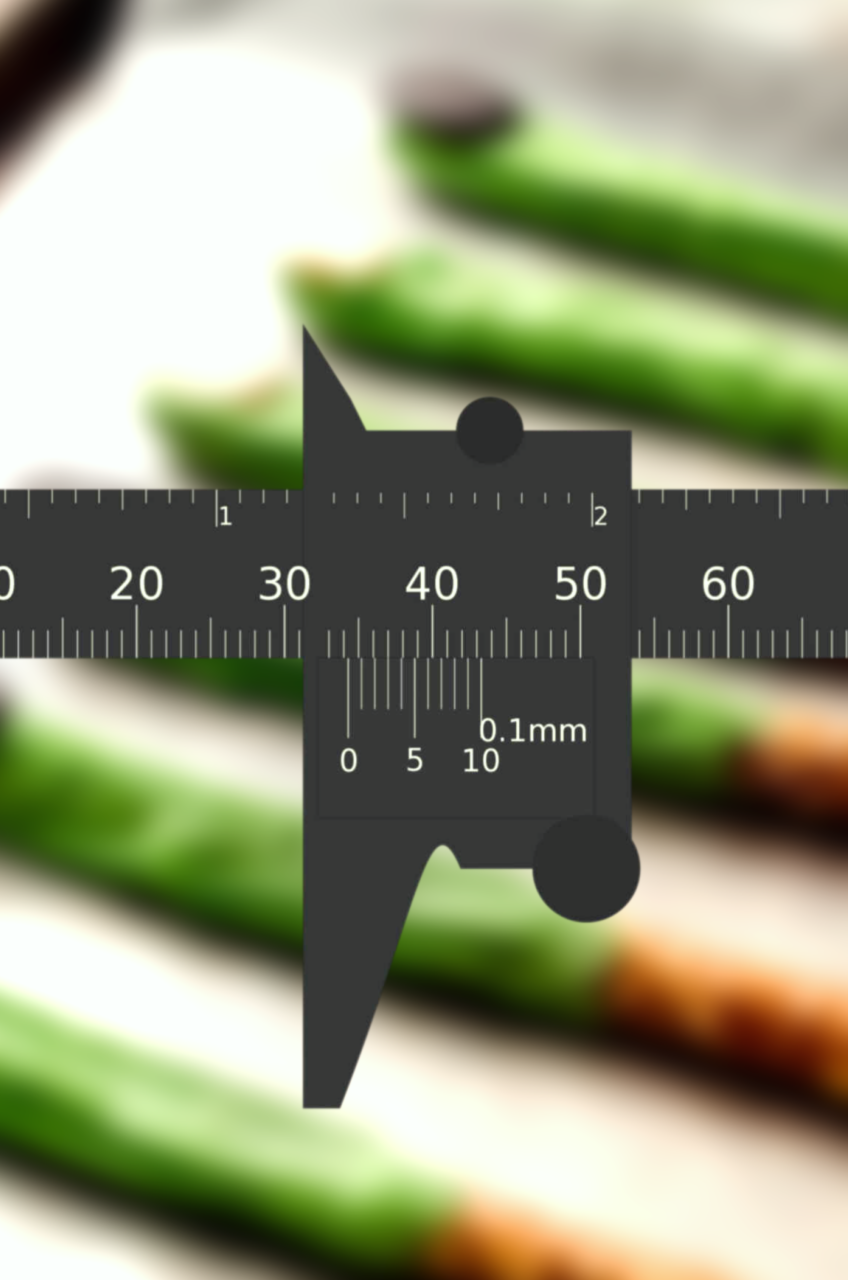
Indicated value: 34.3mm
